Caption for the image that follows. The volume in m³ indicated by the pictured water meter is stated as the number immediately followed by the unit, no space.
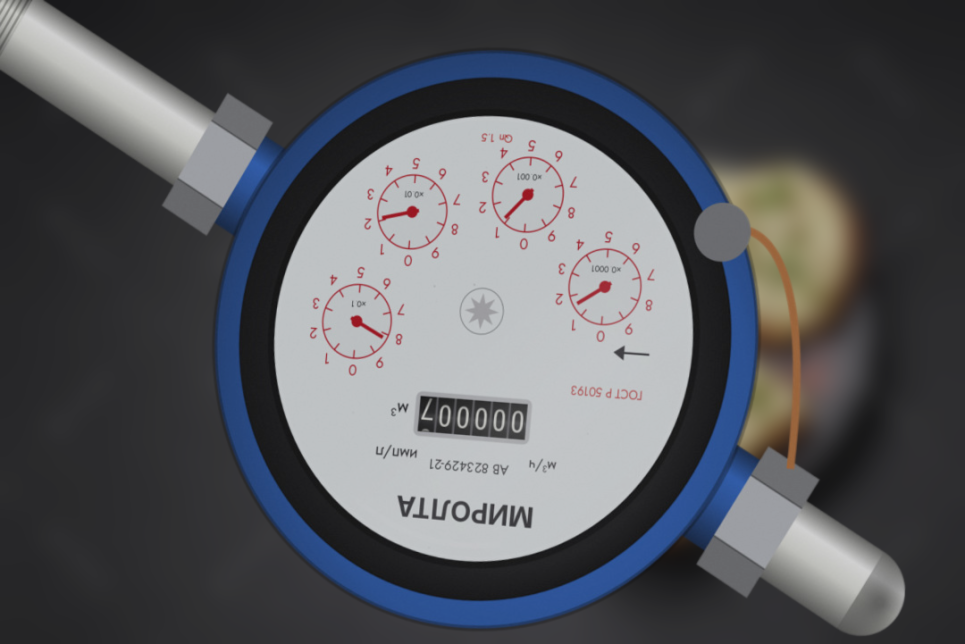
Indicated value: 6.8211m³
